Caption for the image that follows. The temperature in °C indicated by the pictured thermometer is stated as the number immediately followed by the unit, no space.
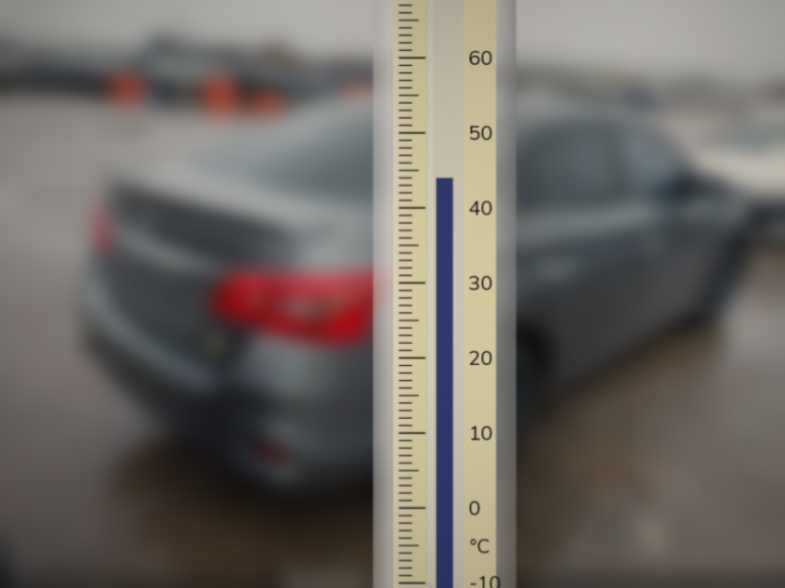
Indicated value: 44°C
